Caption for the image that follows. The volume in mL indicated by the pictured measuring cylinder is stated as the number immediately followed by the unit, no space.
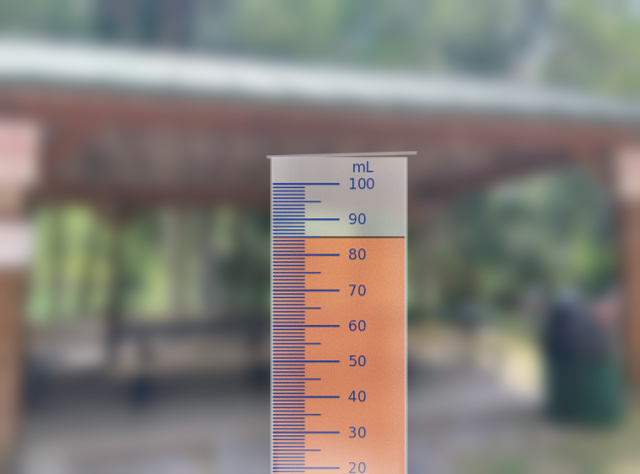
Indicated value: 85mL
